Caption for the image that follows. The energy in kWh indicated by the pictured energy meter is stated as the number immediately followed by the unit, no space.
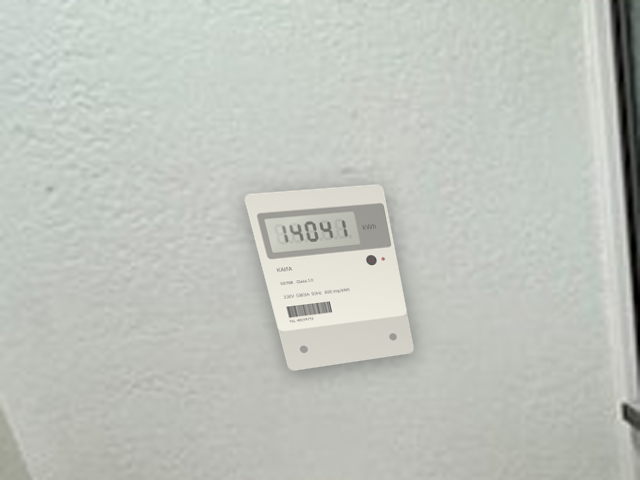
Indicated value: 14041kWh
